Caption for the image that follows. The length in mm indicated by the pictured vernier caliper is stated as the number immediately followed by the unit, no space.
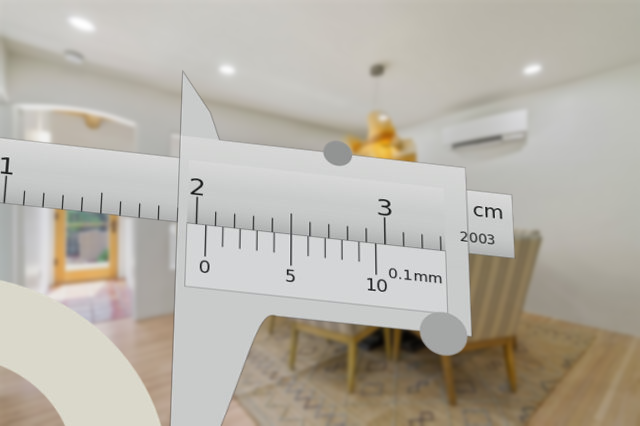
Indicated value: 20.5mm
